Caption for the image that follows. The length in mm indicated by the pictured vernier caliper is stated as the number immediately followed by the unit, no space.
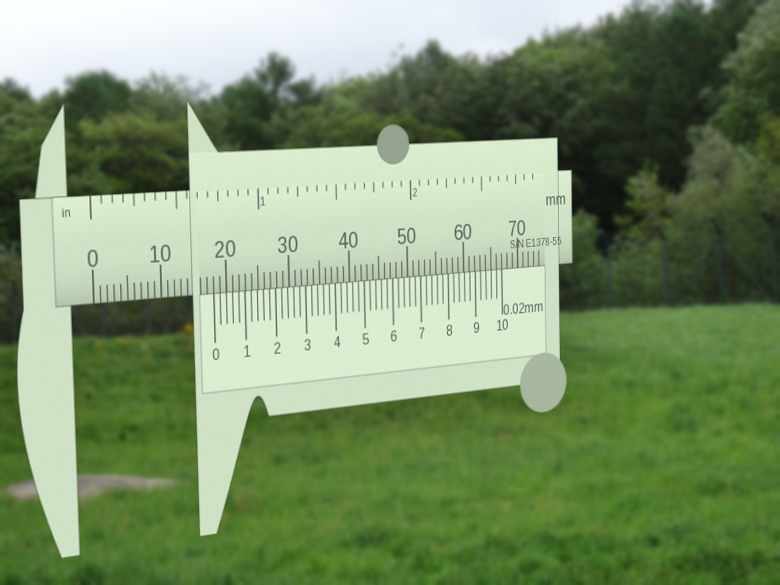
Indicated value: 18.0mm
